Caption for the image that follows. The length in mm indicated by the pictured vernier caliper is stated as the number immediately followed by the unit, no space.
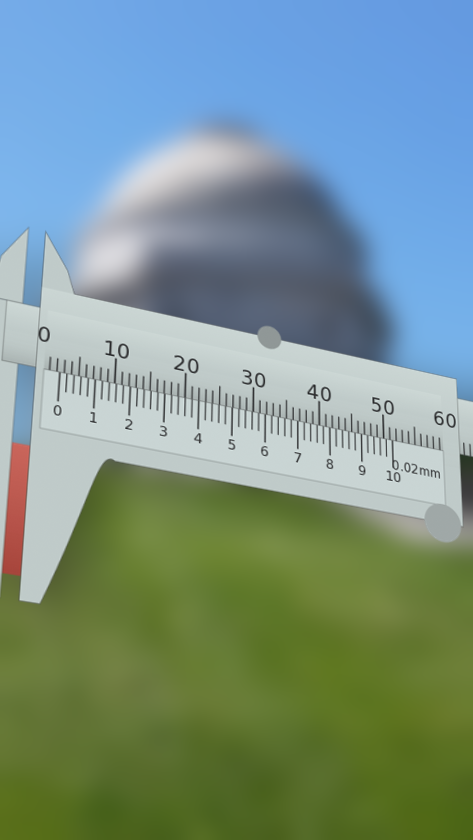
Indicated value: 2.4mm
